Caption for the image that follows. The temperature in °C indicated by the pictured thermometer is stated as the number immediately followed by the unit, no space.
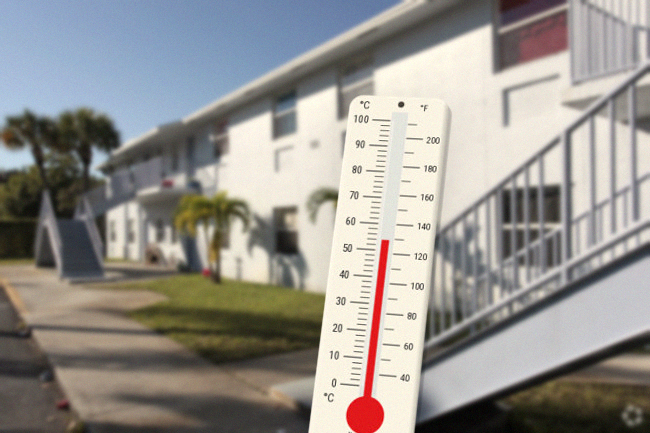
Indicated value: 54°C
